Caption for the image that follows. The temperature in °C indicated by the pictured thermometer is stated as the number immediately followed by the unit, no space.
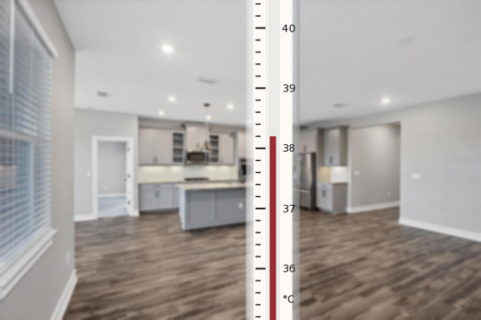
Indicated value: 38.2°C
